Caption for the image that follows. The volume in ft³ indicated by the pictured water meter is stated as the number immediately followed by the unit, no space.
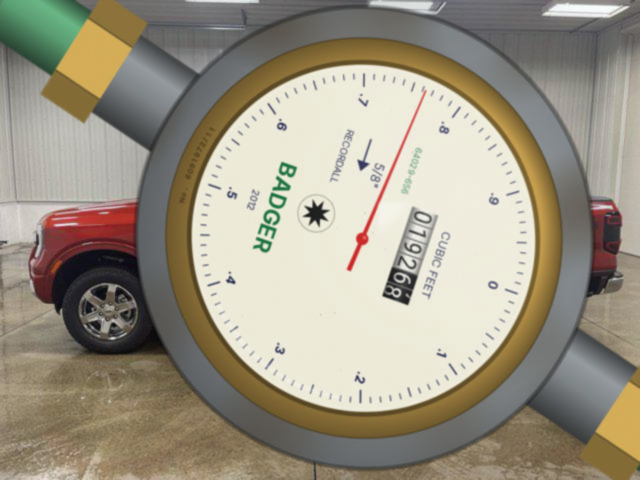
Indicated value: 19267.76ft³
